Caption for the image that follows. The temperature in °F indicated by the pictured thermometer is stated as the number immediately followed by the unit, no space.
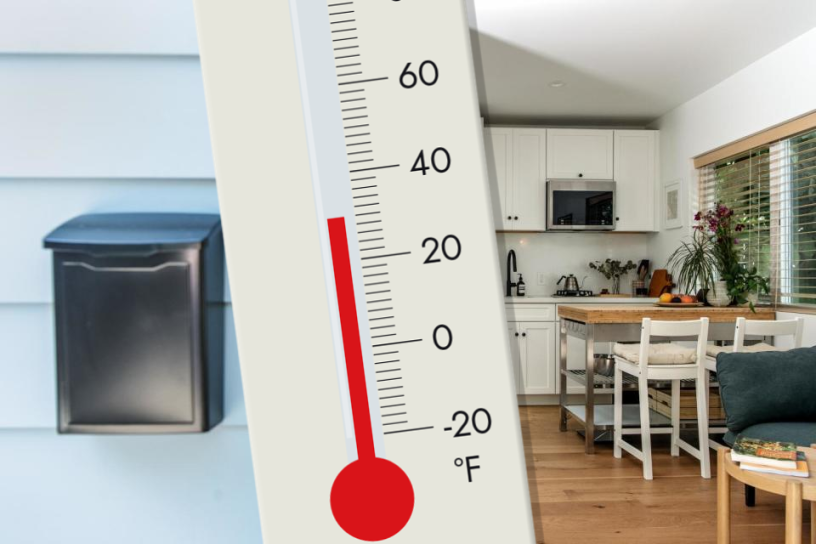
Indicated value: 30°F
